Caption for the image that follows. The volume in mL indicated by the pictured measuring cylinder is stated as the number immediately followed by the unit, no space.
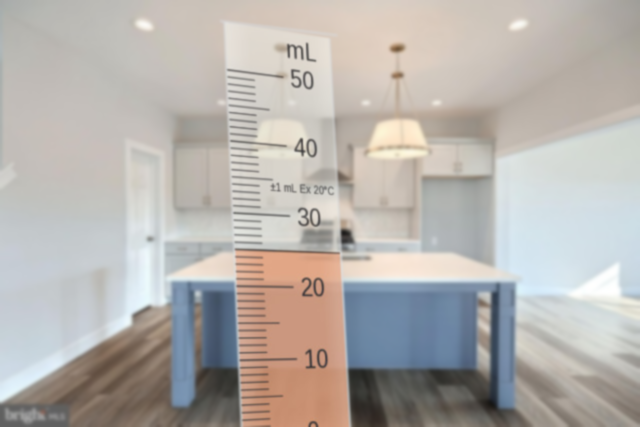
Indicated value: 25mL
